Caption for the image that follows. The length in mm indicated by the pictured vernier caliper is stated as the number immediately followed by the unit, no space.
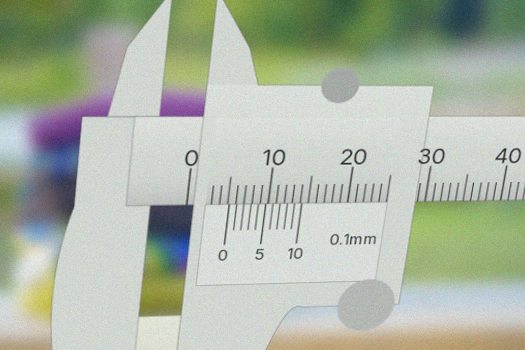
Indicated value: 5.2mm
